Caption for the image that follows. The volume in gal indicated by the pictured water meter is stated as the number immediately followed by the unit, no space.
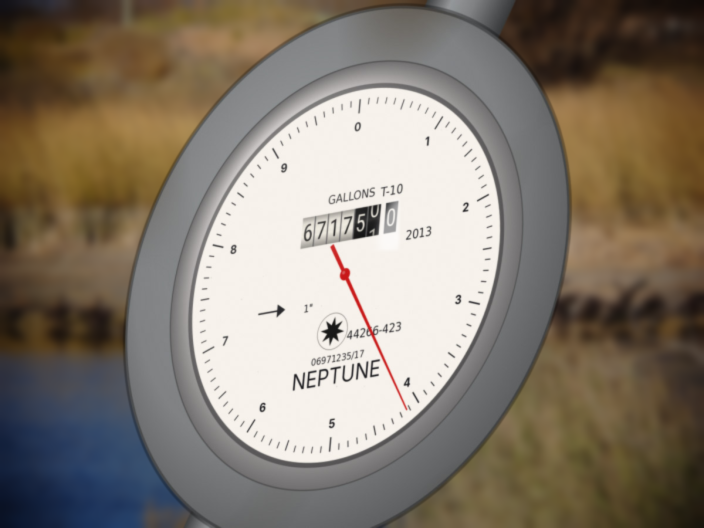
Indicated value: 6717504.1gal
